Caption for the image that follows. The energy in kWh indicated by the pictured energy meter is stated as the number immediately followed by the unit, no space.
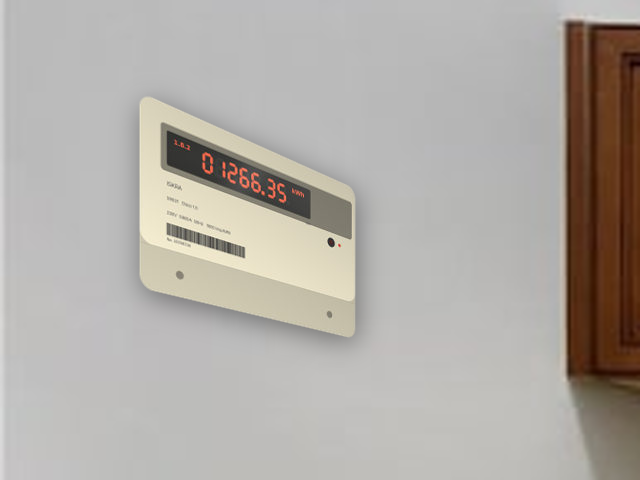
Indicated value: 1266.35kWh
